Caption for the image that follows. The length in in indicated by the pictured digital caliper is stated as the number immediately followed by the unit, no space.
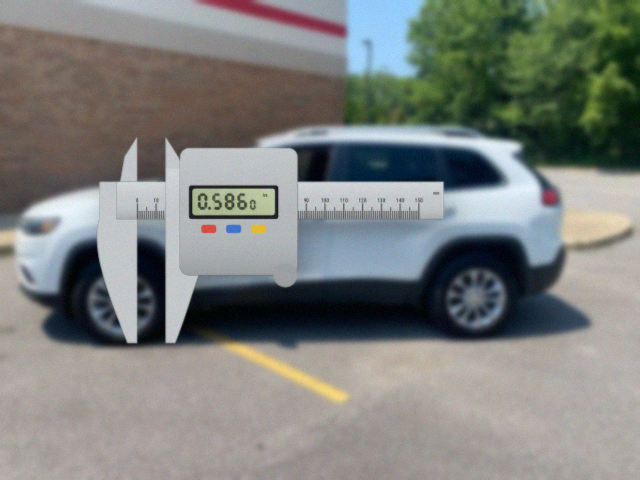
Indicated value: 0.5860in
